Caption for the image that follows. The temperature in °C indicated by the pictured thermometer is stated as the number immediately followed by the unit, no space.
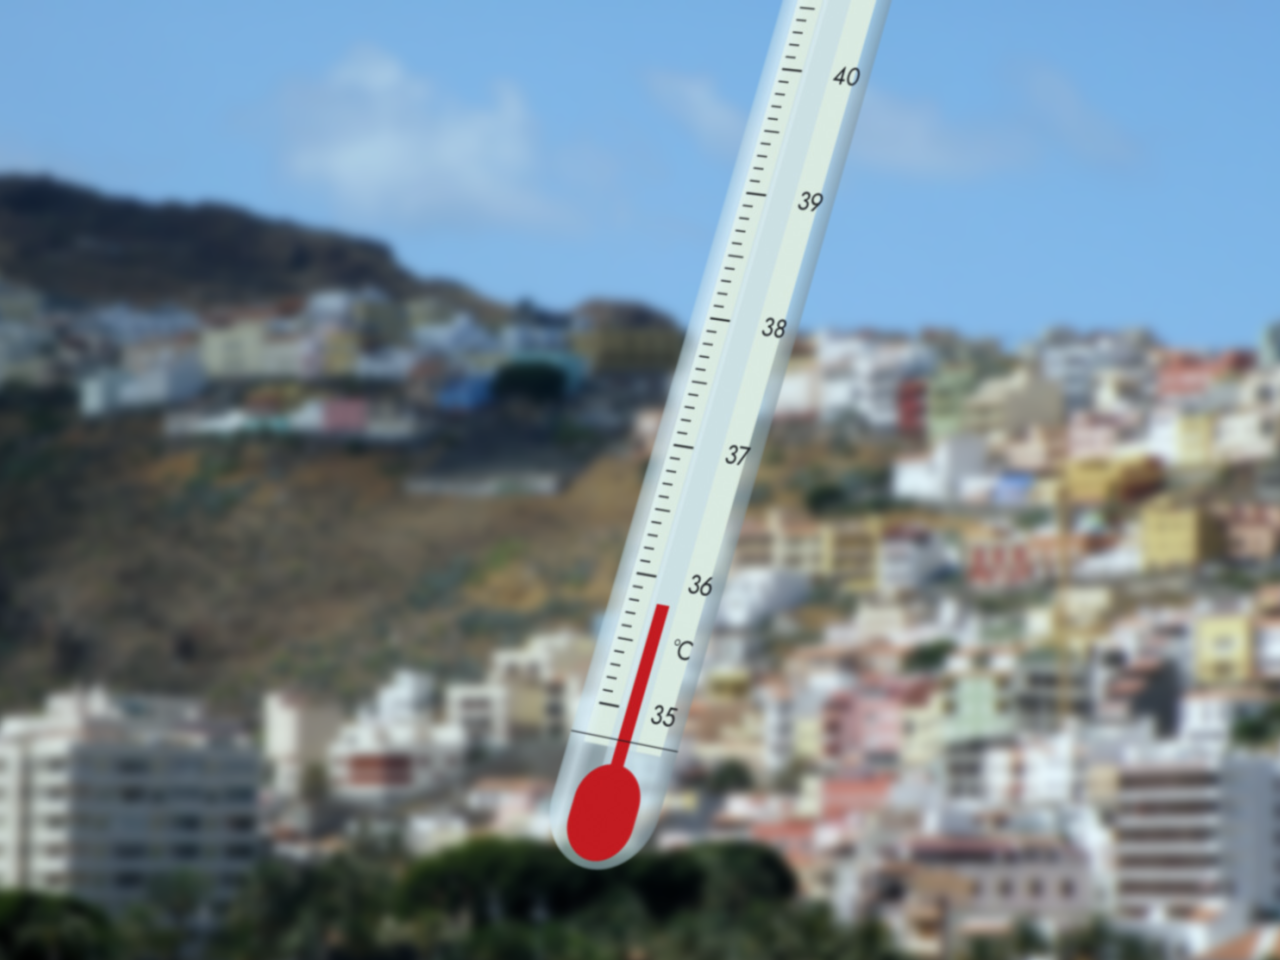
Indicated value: 35.8°C
